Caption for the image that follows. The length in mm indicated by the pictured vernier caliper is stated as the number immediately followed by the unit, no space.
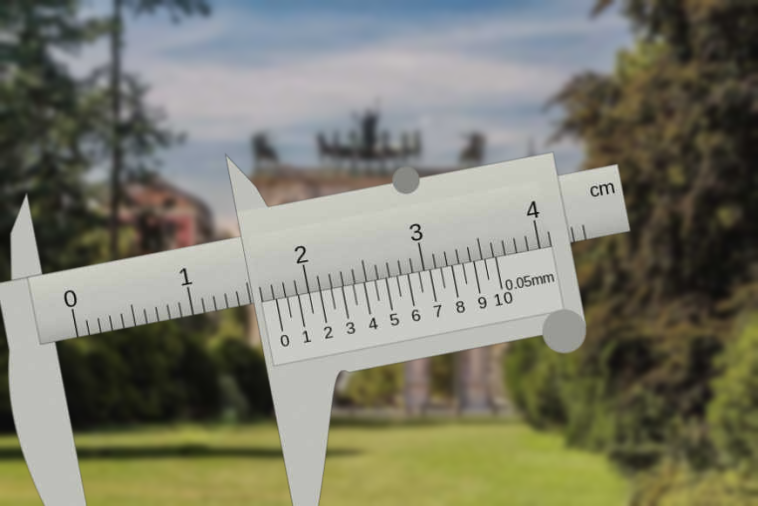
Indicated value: 17.2mm
